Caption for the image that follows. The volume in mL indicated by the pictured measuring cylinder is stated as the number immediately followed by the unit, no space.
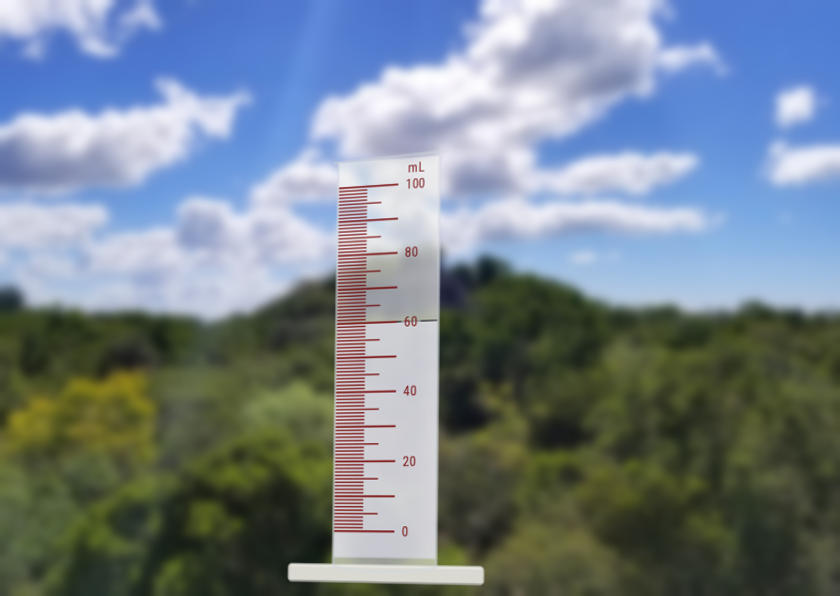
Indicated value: 60mL
